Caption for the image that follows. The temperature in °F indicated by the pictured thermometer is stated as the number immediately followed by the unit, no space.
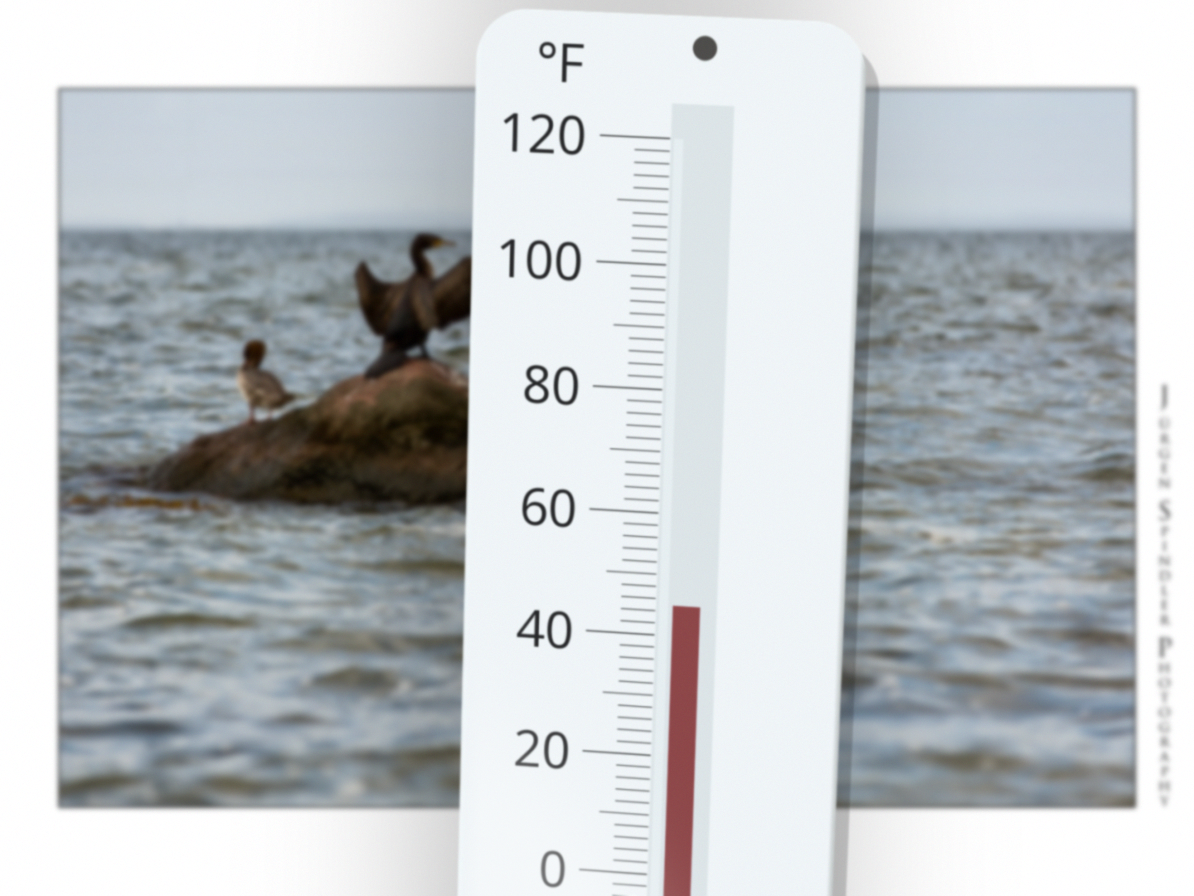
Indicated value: 45°F
